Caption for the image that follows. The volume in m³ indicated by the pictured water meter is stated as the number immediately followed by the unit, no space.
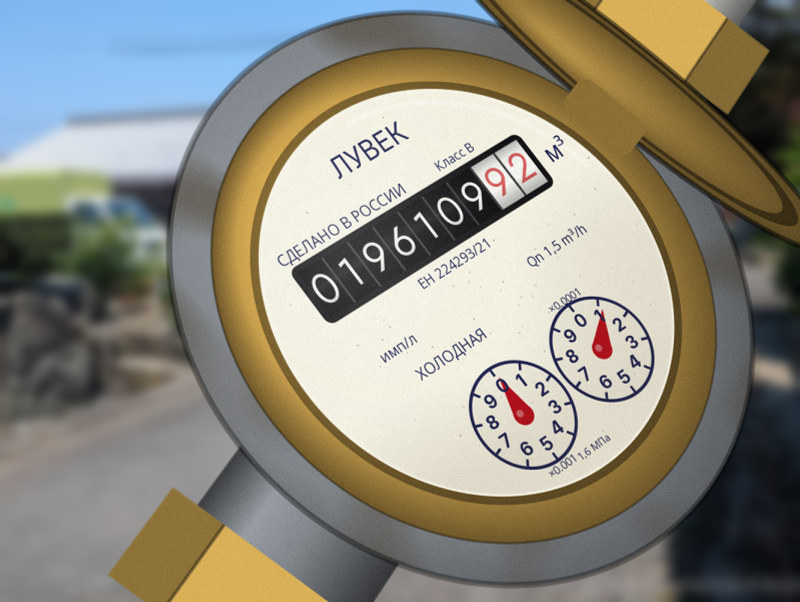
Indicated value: 196109.9201m³
